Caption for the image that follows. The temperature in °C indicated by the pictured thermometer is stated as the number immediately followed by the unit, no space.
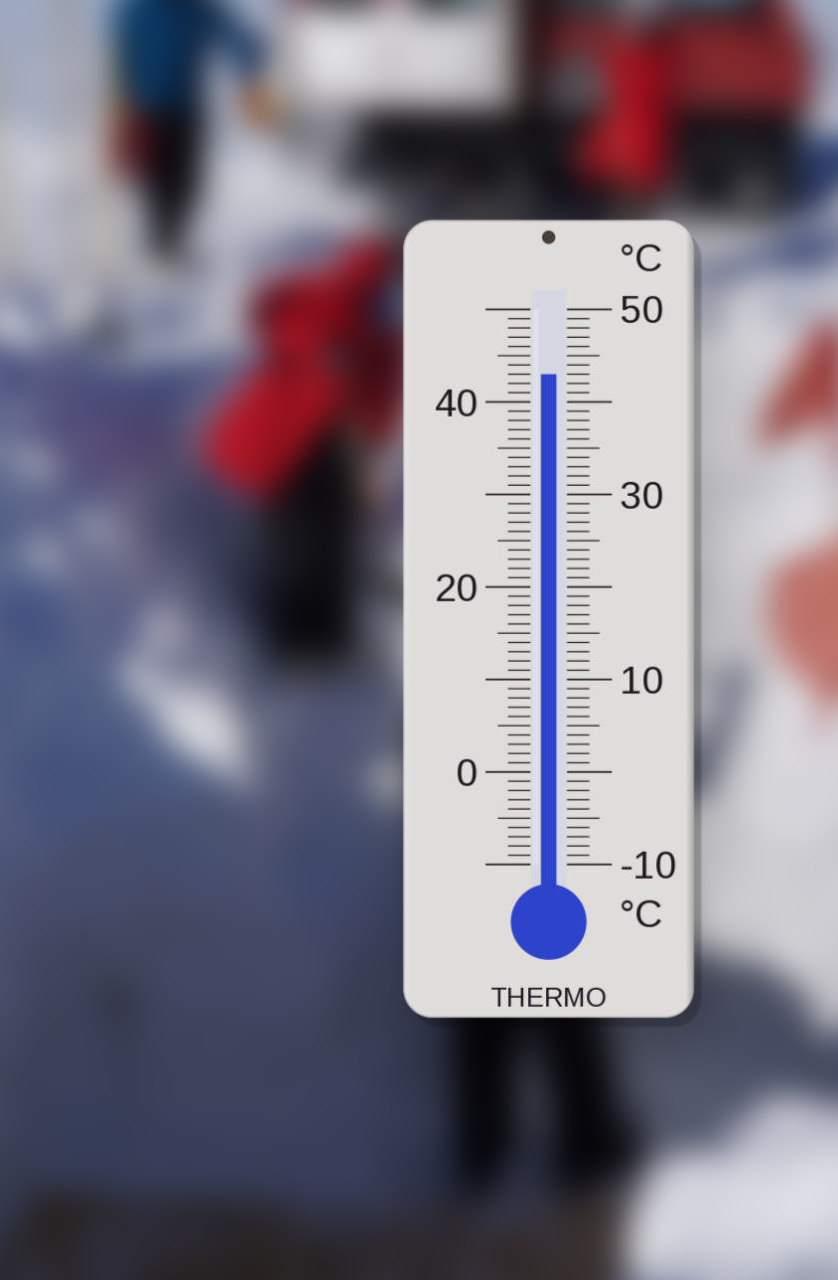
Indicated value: 43°C
